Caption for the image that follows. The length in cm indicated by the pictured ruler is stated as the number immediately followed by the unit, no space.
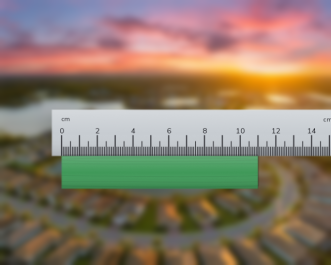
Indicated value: 11cm
